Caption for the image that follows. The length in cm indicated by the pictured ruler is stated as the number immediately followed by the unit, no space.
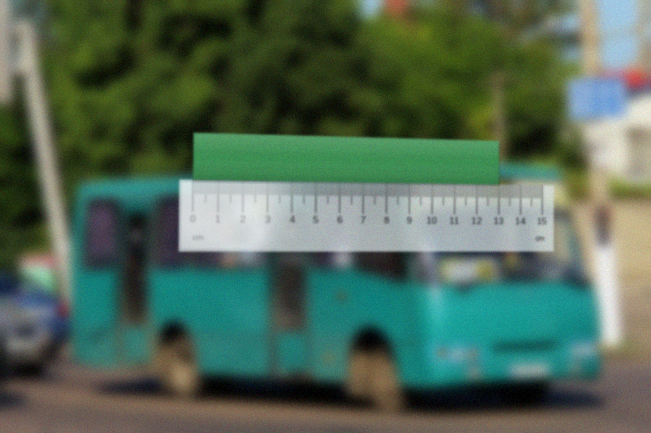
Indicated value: 13cm
